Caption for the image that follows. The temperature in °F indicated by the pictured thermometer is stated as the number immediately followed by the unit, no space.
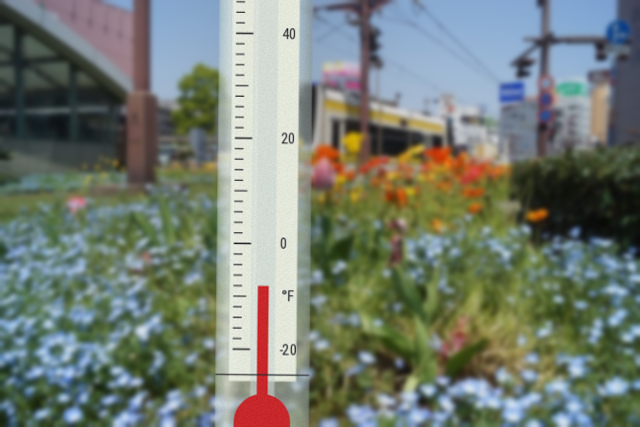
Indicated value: -8°F
